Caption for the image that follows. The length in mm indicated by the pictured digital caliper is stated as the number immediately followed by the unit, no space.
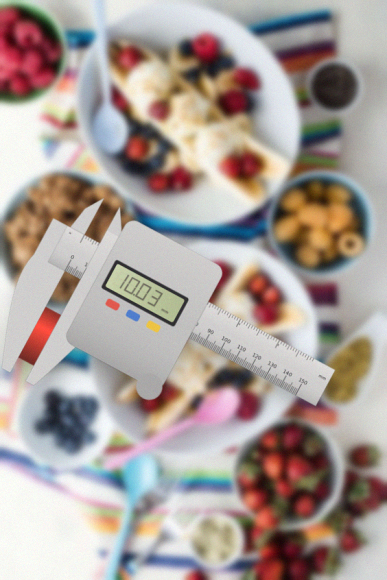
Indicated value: 10.03mm
